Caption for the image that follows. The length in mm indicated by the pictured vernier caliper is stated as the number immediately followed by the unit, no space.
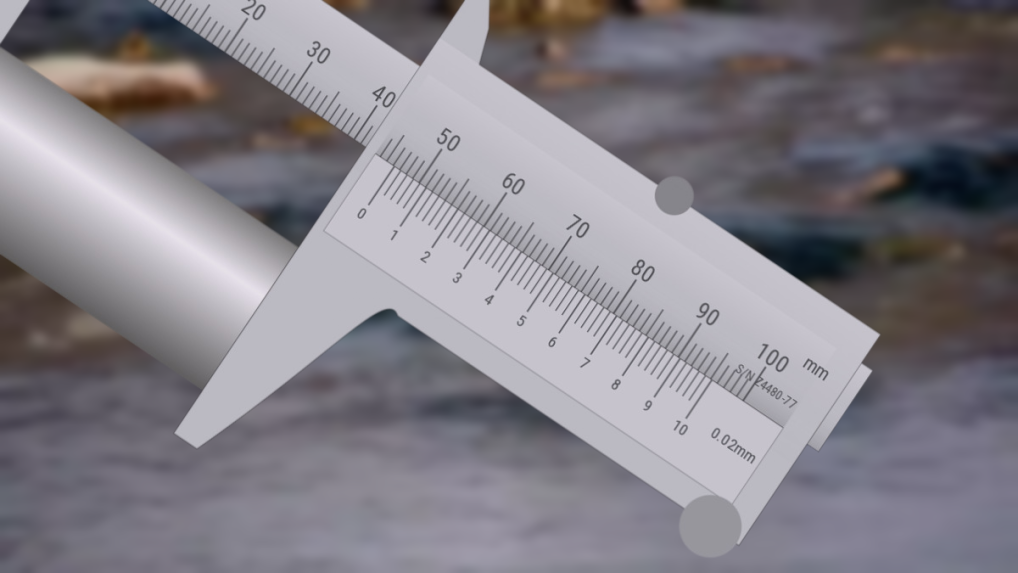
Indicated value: 46.2mm
